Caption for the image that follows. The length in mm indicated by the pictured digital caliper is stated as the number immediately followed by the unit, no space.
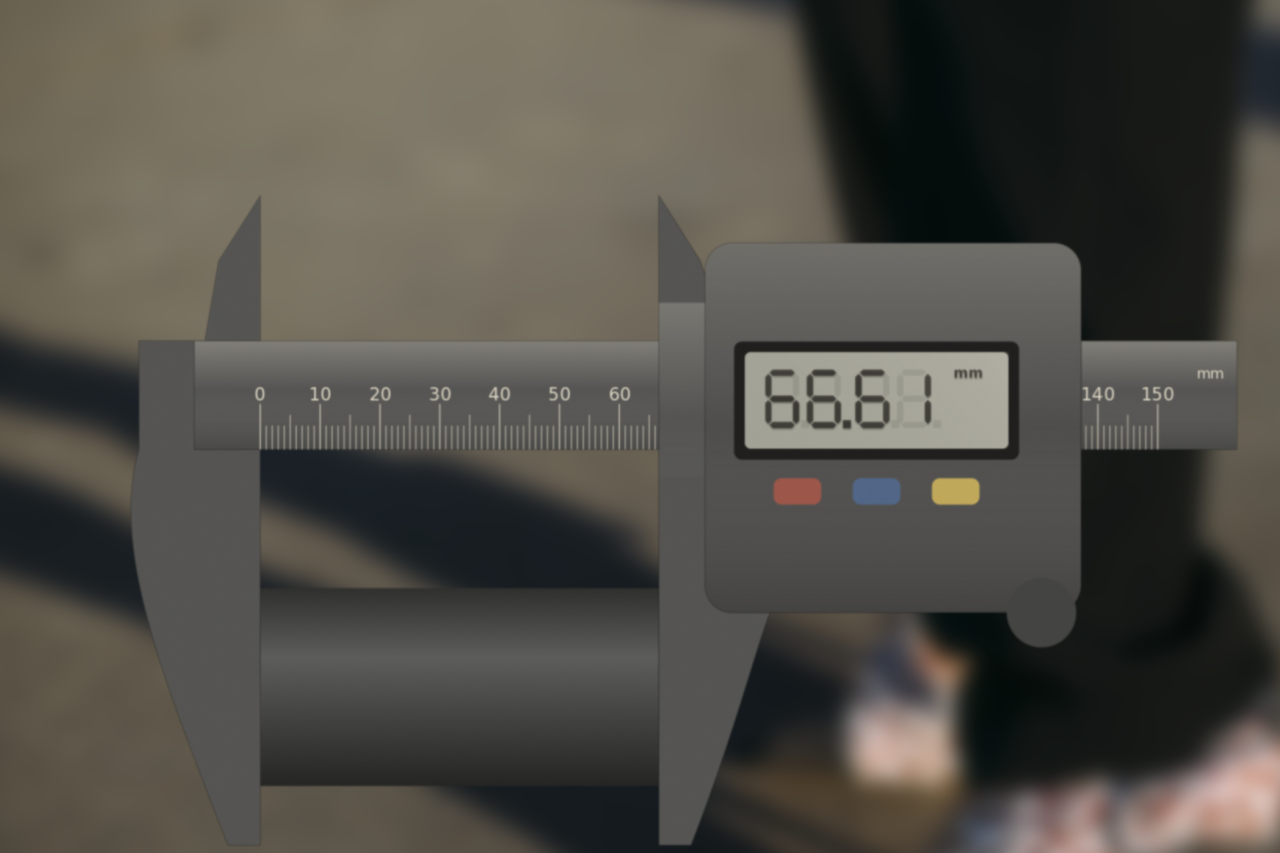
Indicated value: 66.61mm
